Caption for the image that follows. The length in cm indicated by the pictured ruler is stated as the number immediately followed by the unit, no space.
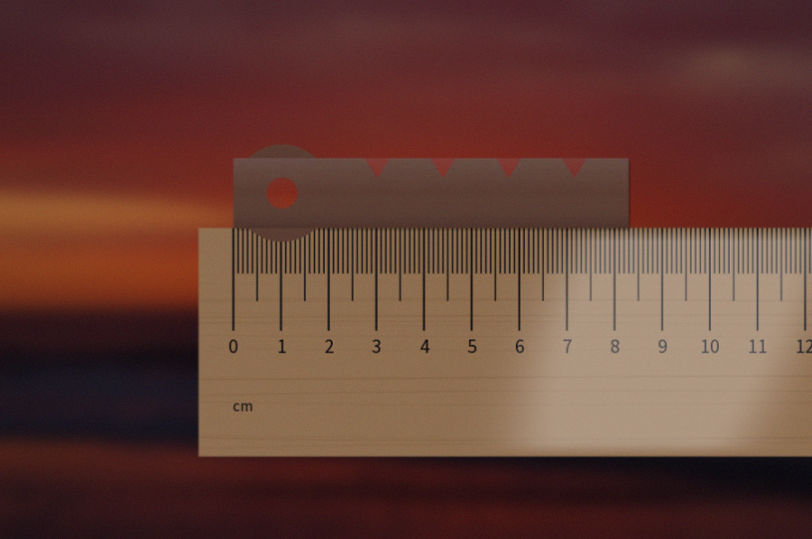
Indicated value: 8.3cm
